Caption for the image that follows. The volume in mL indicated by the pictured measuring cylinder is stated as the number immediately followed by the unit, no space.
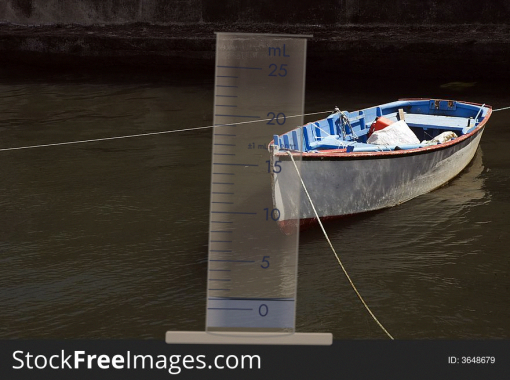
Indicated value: 1mL
